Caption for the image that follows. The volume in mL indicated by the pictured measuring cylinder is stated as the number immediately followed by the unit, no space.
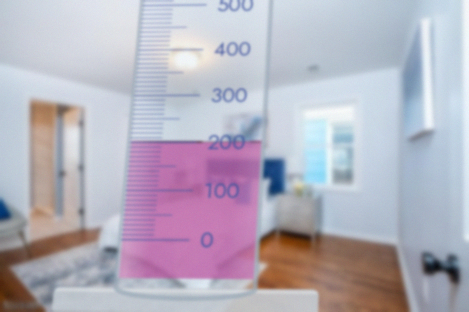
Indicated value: 200mL
